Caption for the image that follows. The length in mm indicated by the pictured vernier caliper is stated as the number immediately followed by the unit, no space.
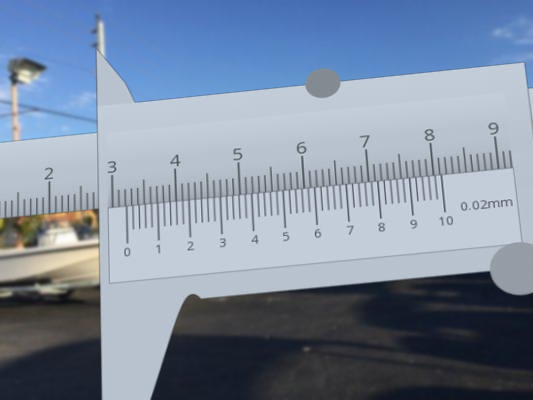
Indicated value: 32.2mm
